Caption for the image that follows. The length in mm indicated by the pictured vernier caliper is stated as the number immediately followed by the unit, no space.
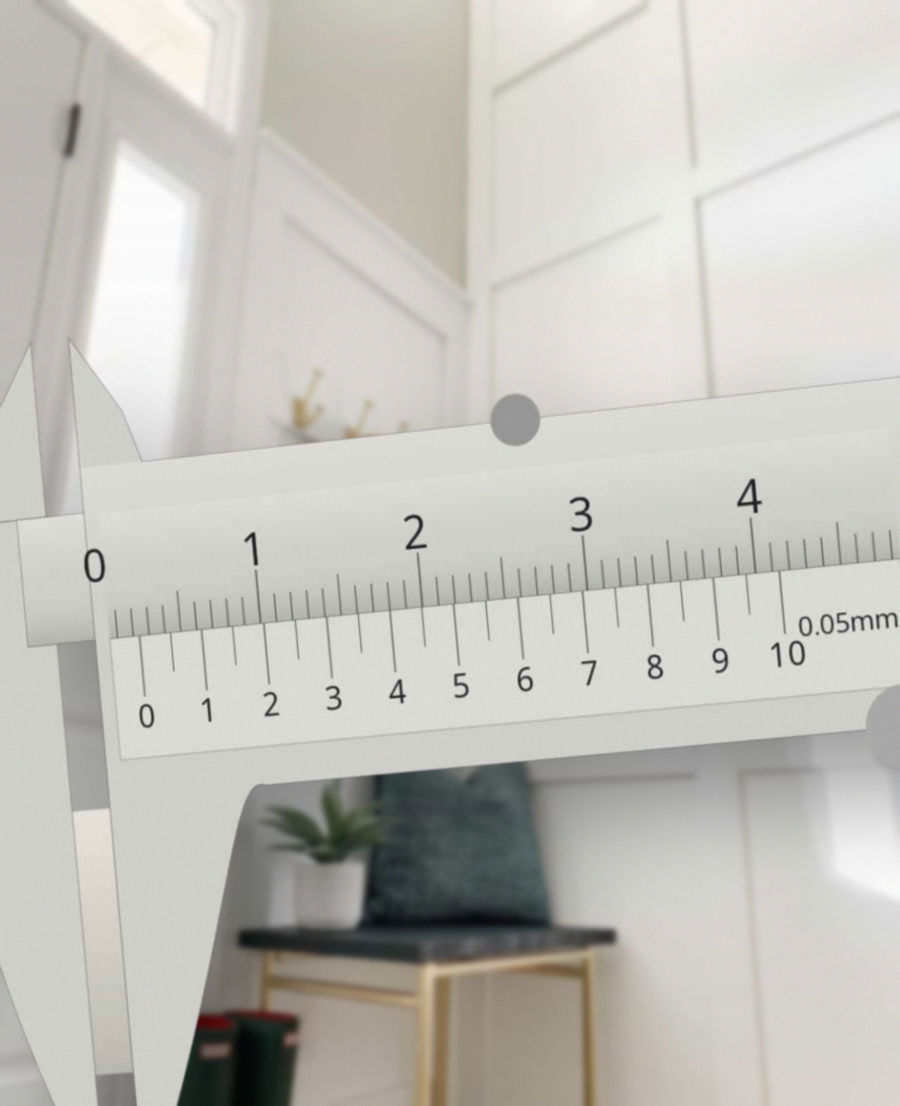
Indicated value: 2.4mm
